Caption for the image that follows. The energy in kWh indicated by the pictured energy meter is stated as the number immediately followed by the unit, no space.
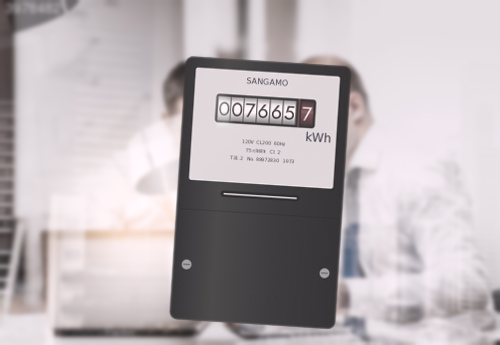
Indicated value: 7665.7kWh
